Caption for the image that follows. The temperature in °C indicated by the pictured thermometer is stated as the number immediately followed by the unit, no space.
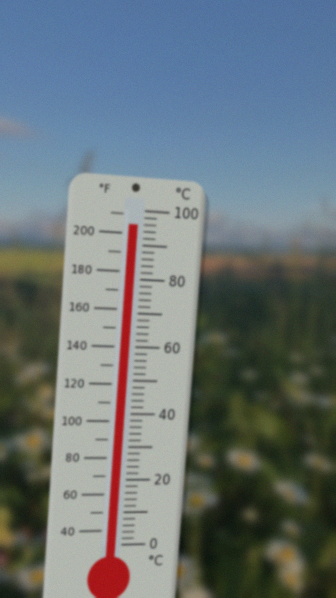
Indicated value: 96°C
